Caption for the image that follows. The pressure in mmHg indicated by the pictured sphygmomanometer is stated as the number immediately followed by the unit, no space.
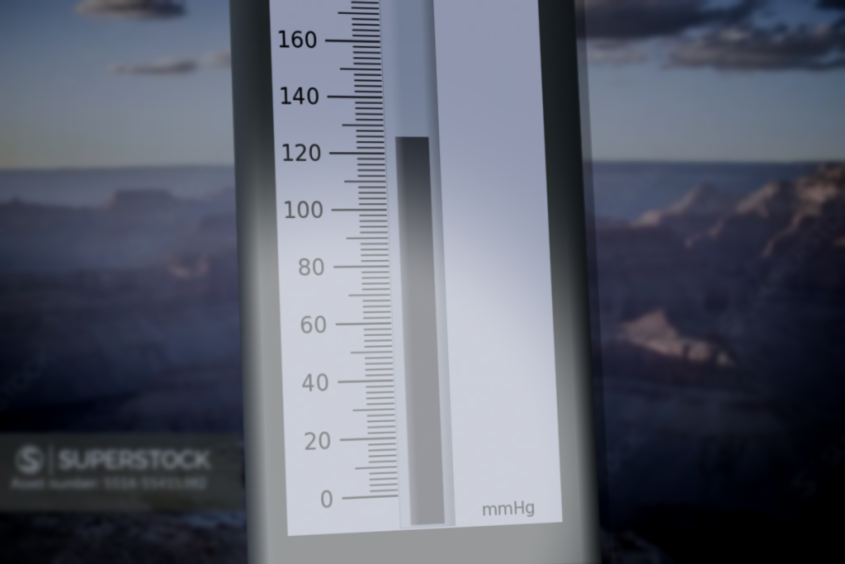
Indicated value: 126mmHg
